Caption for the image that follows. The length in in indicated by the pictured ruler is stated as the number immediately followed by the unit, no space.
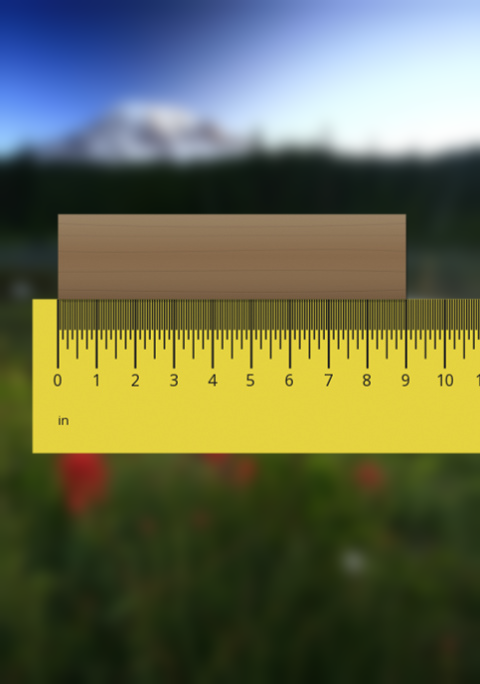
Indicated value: 9in
